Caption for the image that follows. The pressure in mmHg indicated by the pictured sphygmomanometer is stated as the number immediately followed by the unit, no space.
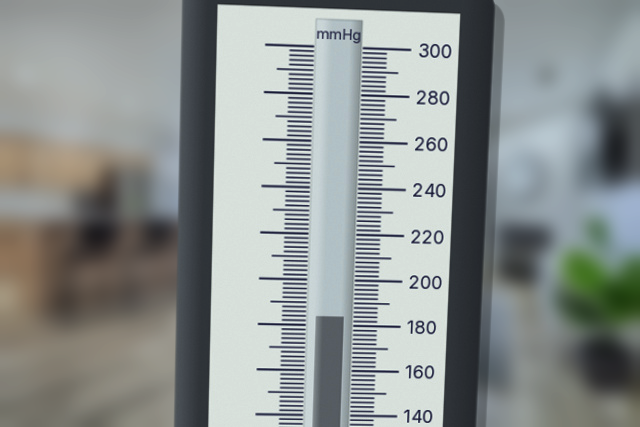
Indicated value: 184mmHg
